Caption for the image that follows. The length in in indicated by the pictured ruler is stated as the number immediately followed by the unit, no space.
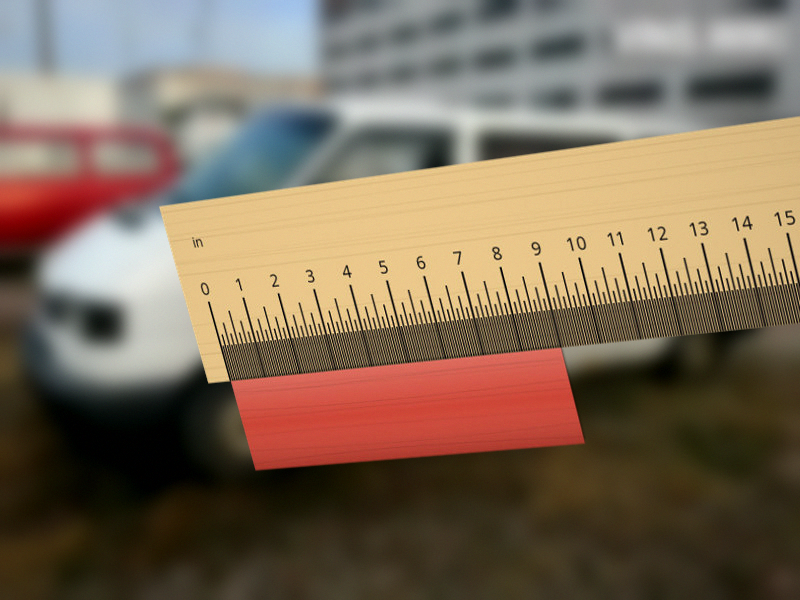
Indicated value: 9in
